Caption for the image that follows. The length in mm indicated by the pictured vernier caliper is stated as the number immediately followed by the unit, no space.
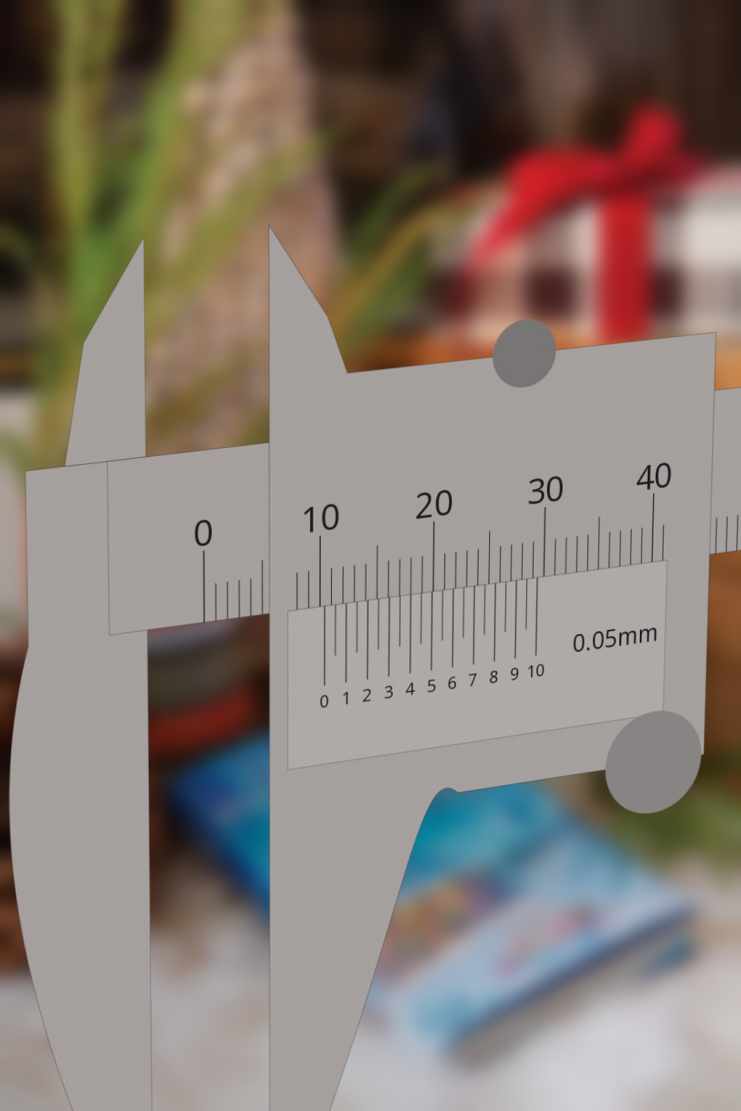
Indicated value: 10.4mm
